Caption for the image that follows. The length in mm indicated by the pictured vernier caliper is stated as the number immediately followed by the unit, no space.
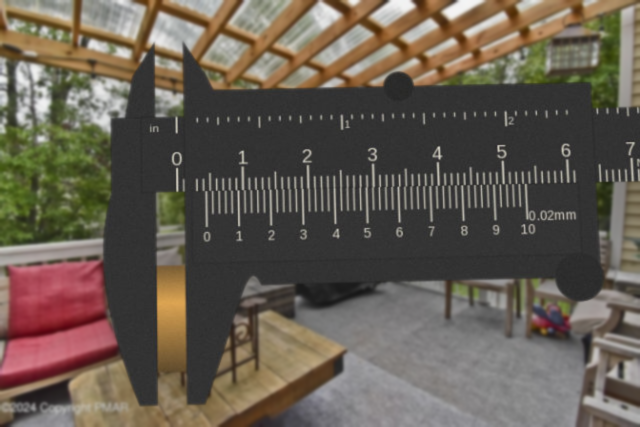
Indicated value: 4.4mm
